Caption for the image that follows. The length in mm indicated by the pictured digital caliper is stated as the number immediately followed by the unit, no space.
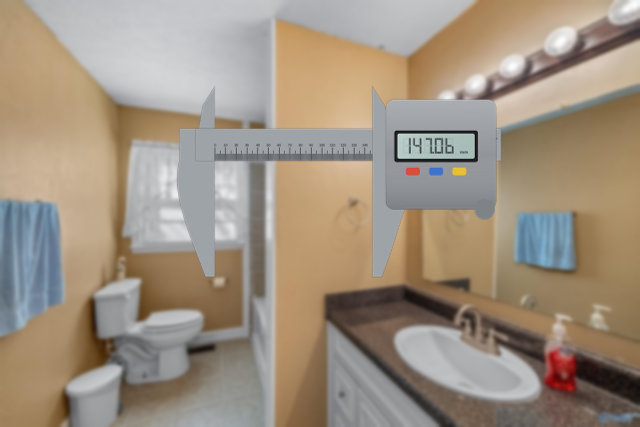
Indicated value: 147.06mm
